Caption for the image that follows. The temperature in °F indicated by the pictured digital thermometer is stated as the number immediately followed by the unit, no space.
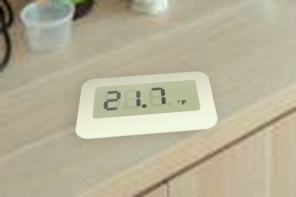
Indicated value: 21.7°F
